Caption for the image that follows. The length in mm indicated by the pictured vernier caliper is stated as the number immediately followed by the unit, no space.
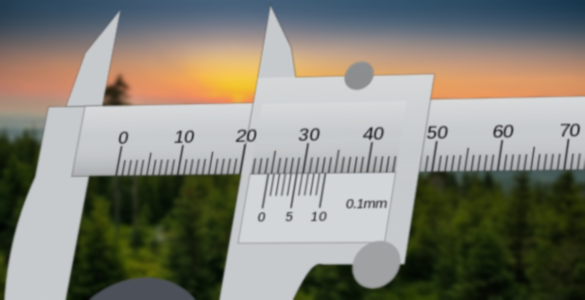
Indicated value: 24.5mm
